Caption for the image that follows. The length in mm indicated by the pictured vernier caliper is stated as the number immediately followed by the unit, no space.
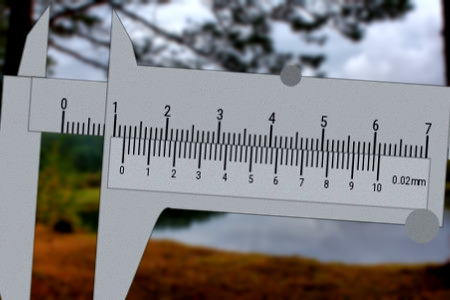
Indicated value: 12.0mm
